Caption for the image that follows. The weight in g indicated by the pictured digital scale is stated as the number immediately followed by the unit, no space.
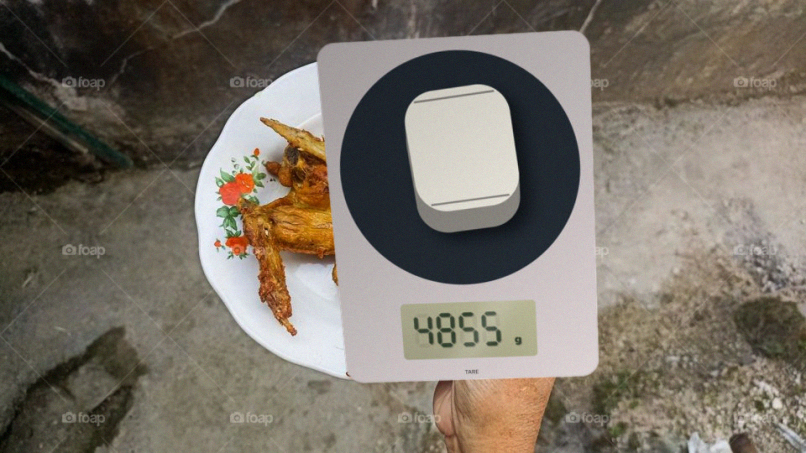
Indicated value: 4855g
